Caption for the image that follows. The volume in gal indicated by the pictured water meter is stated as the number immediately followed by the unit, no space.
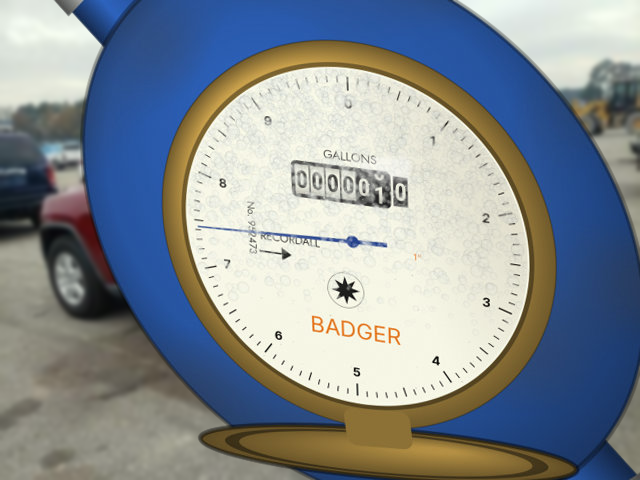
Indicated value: 7.4gal
